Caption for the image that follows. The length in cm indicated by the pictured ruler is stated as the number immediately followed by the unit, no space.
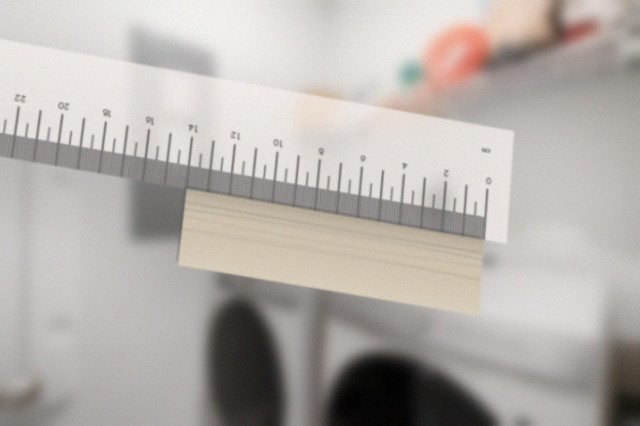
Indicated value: 14cm
